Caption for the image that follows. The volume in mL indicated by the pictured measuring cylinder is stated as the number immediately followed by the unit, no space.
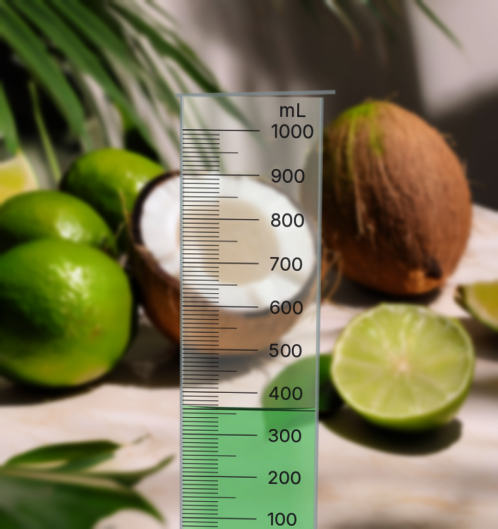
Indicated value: 360mL
